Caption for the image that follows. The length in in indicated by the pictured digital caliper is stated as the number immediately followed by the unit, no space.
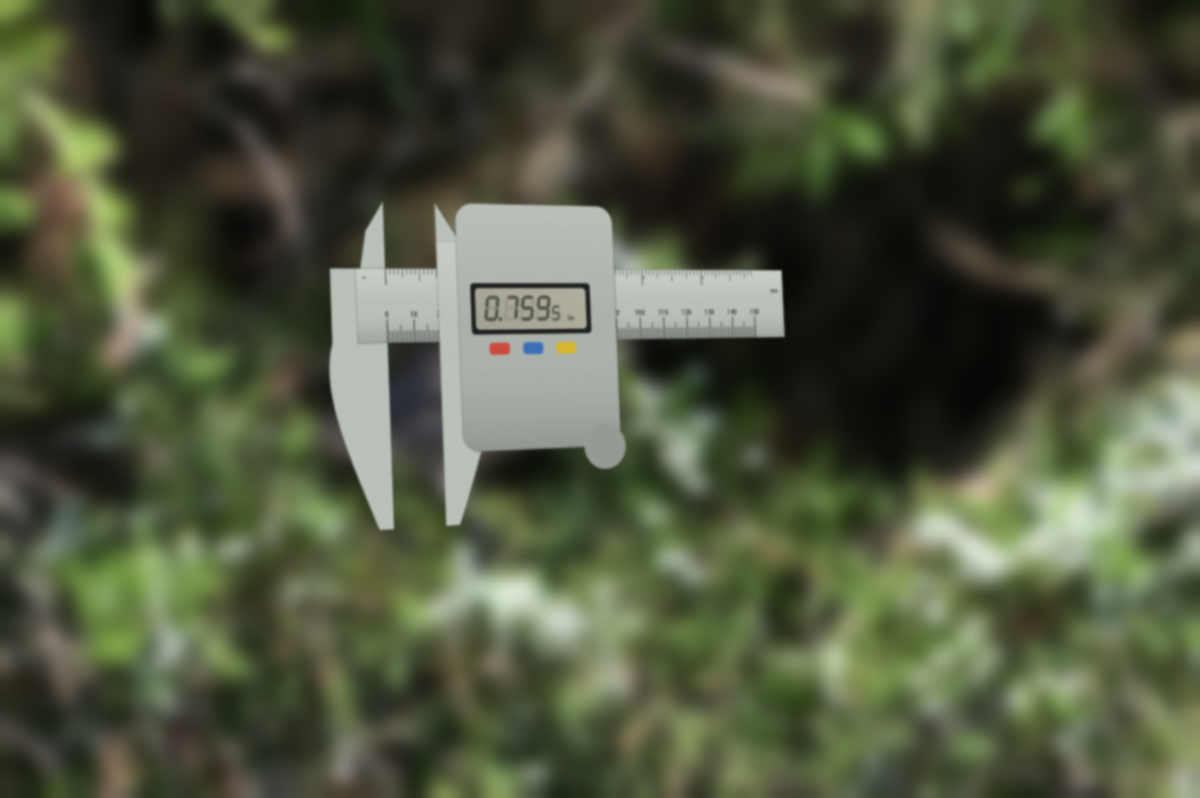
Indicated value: 0.7595in
